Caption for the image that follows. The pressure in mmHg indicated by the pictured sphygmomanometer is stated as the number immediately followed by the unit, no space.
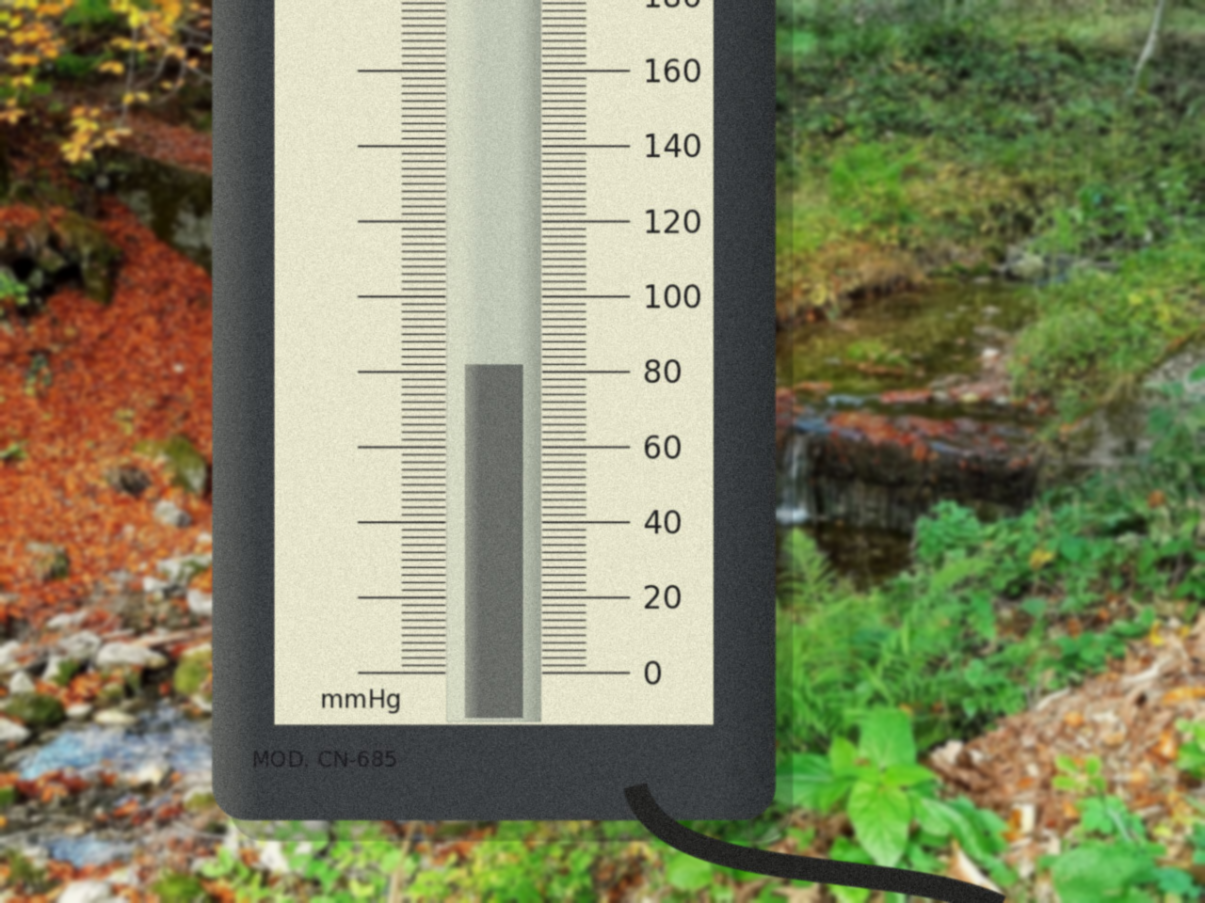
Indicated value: 82mmHg
